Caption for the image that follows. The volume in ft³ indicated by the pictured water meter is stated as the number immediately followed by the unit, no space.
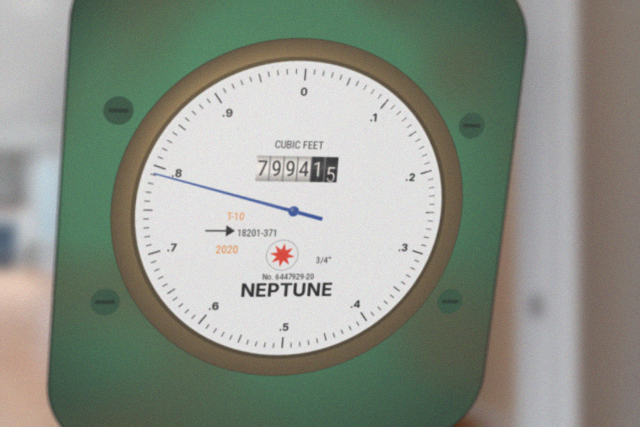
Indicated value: 799414.79ft³
